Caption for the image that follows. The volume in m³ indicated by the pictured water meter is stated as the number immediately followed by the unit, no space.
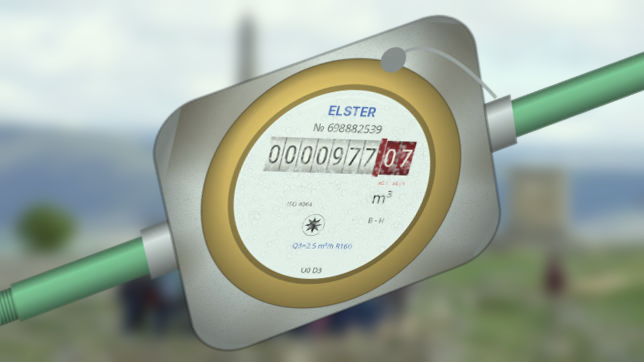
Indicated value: 977.07m³
